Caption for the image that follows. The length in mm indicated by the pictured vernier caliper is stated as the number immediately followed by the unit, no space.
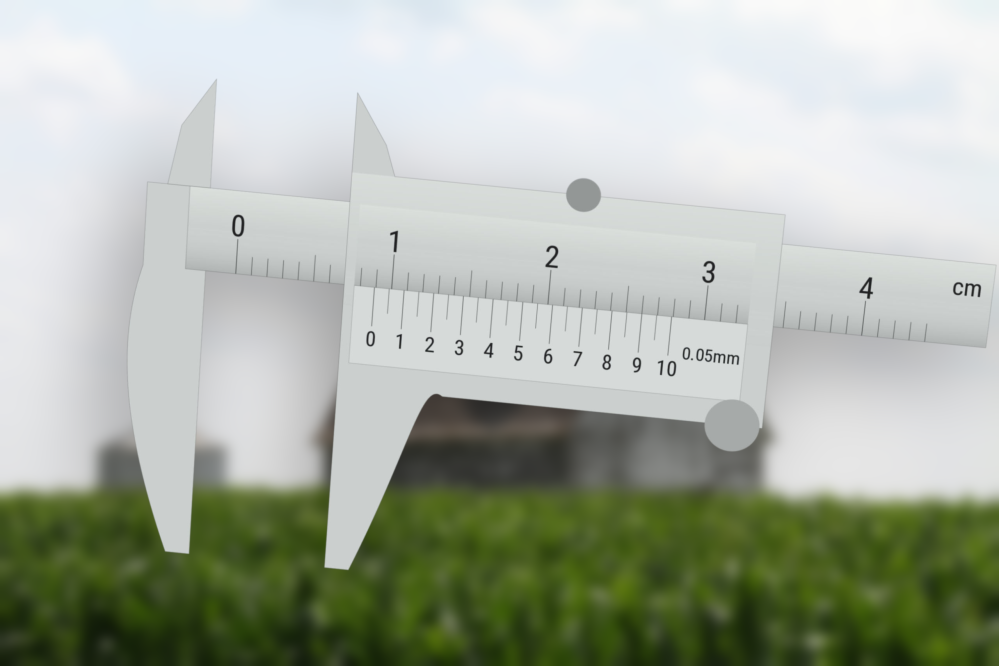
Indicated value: 8.9mm
